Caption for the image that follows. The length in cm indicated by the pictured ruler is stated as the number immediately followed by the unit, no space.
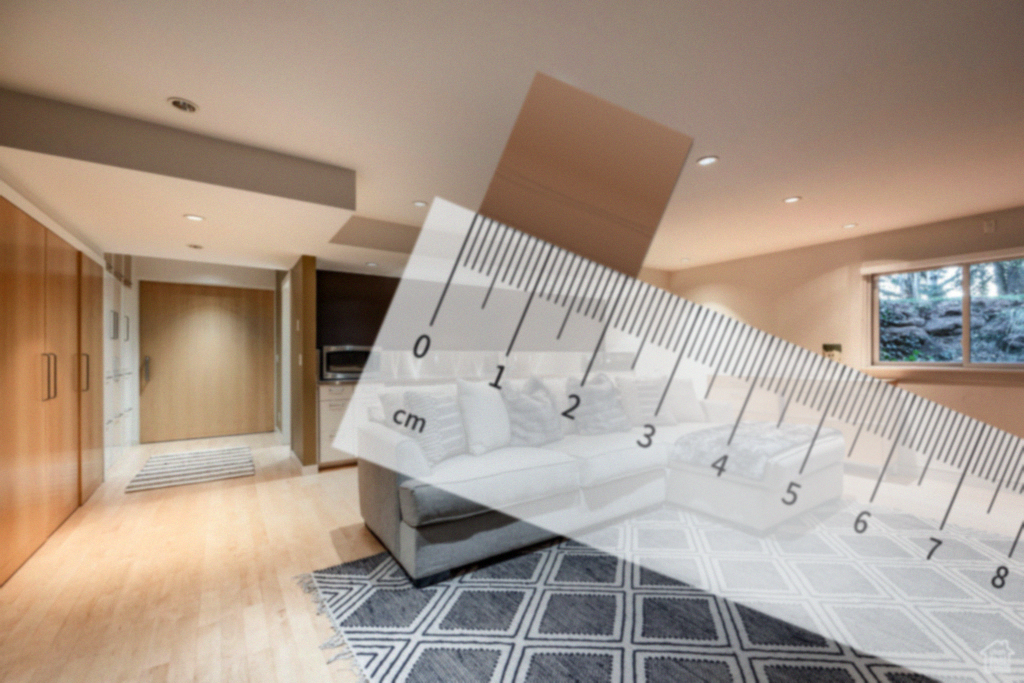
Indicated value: 2.1cm
